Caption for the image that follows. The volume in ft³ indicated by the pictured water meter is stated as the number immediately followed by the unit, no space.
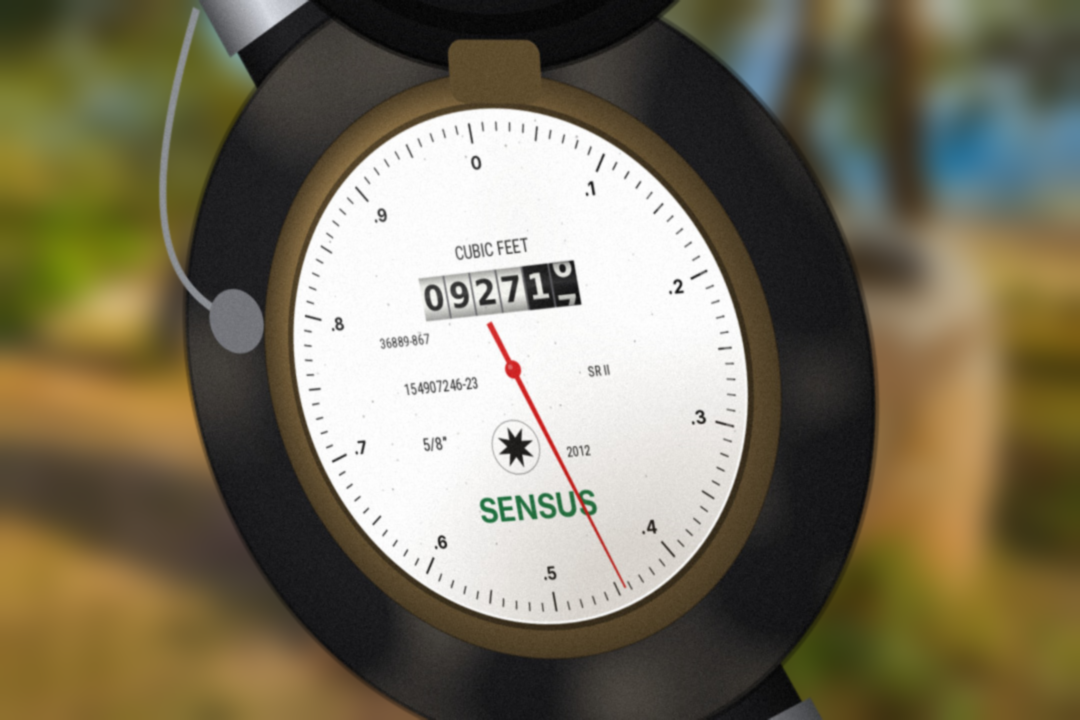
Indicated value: 92716.44ft³
